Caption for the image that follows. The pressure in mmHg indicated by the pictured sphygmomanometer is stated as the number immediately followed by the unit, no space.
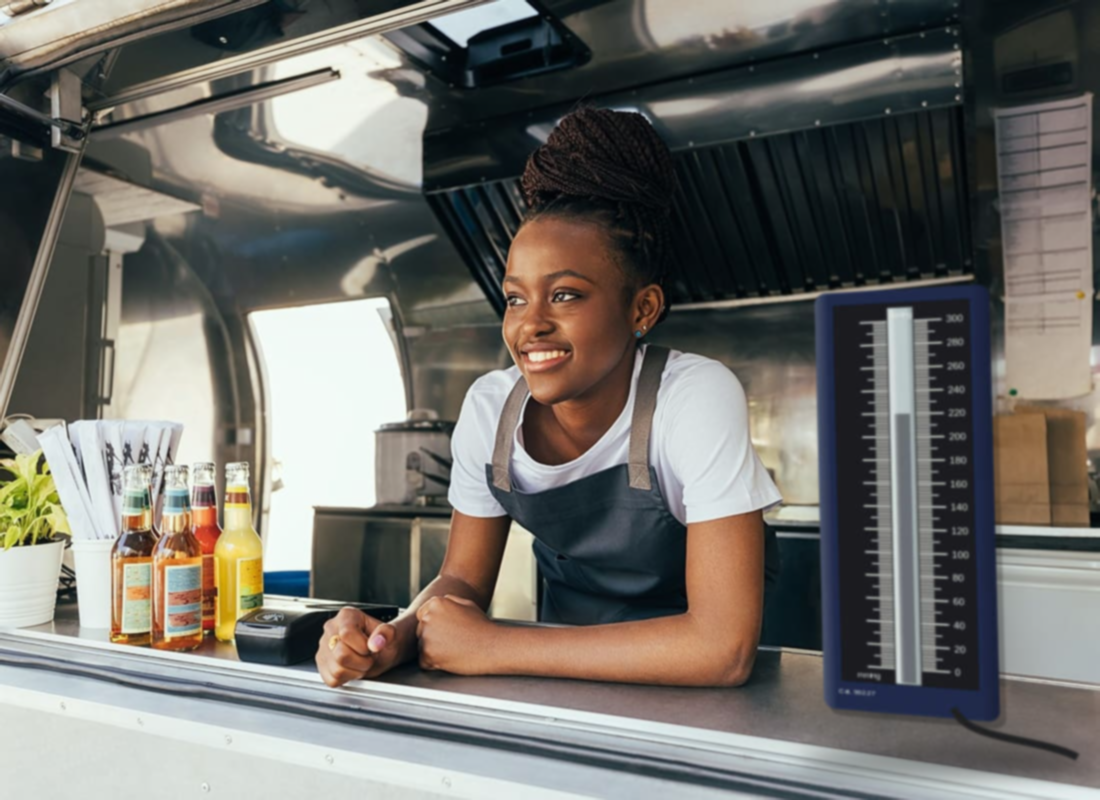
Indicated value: 220mmHg
